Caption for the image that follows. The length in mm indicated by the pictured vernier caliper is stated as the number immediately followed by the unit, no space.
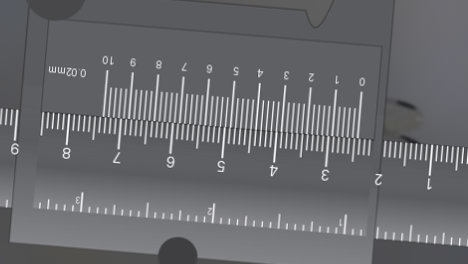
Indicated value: 24.4mm
